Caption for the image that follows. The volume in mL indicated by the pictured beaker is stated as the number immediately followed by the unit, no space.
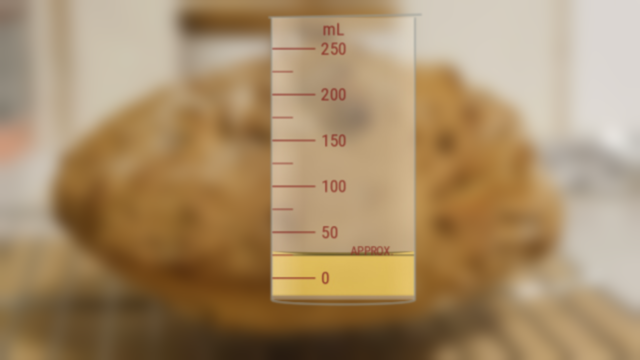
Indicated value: 25mL
